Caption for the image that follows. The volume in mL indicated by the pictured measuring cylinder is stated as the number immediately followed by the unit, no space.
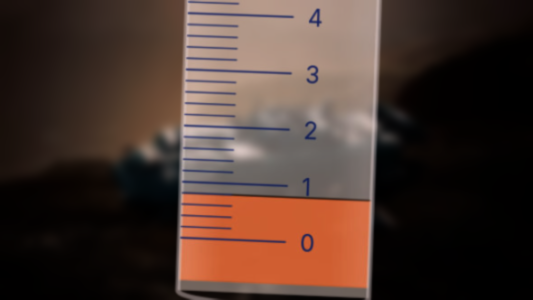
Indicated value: 0.8mL
